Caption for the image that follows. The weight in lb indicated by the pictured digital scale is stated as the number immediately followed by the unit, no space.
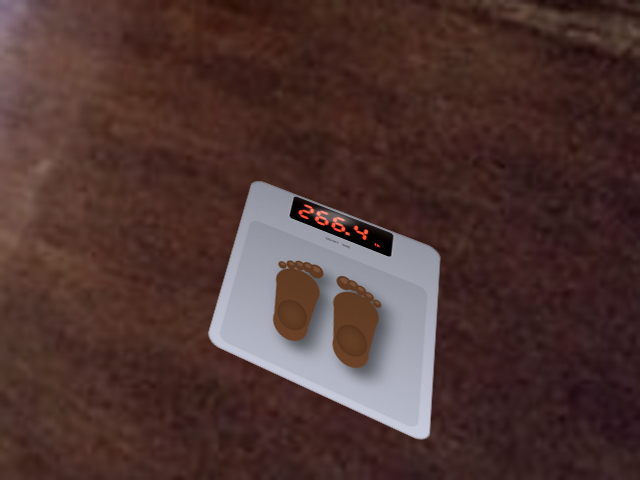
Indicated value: 266.4lb
